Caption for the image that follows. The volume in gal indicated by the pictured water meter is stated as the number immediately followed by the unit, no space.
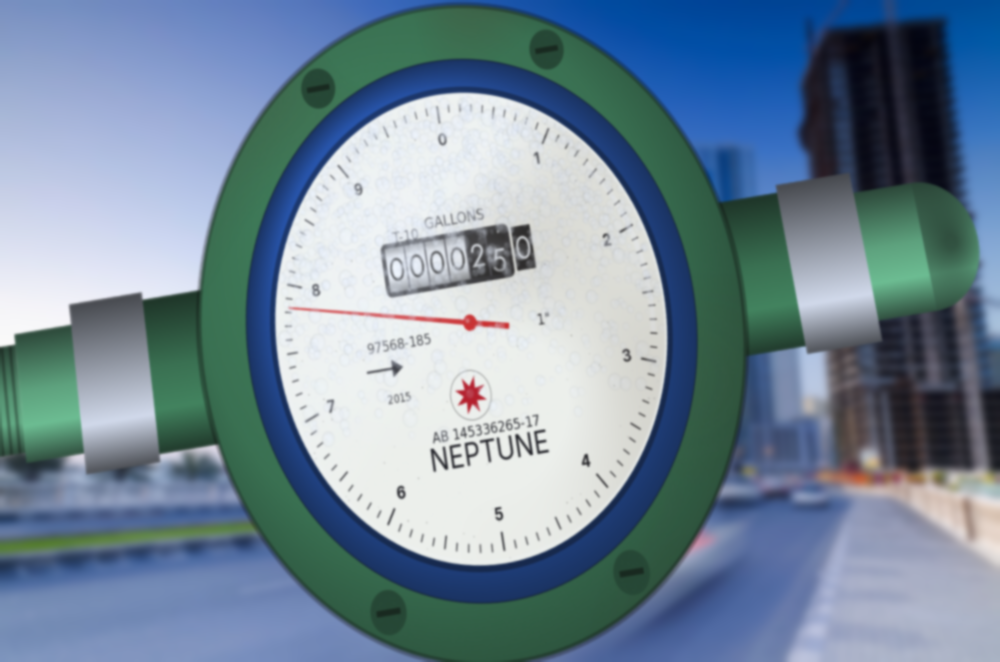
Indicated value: 247.8gal
